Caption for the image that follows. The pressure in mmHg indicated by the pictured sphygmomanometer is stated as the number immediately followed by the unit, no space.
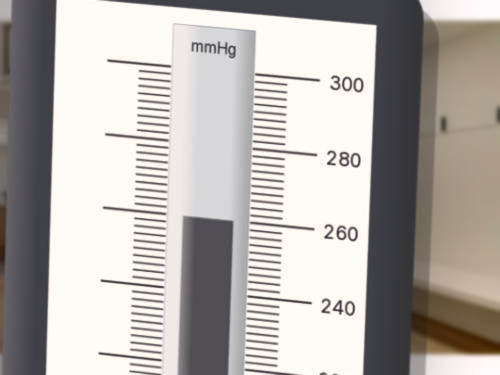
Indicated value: 260mmHg
